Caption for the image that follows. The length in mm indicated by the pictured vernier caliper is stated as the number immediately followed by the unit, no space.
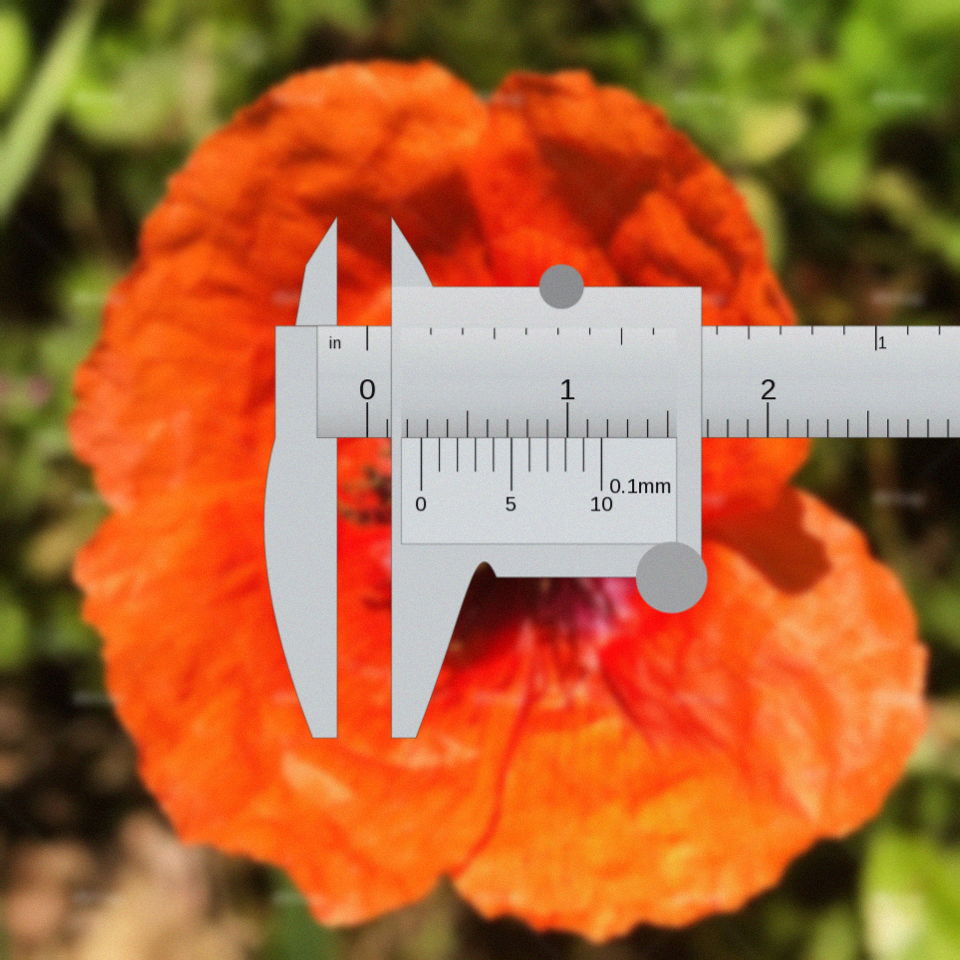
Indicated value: 2.7mm
